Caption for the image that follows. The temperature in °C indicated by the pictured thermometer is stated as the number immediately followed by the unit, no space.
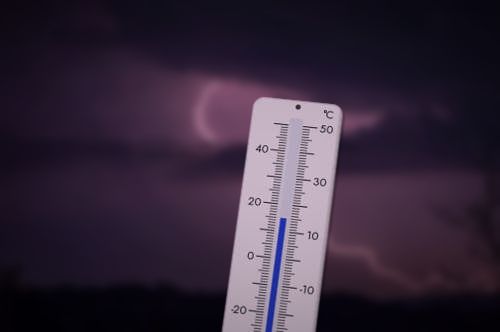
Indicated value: 15°C
